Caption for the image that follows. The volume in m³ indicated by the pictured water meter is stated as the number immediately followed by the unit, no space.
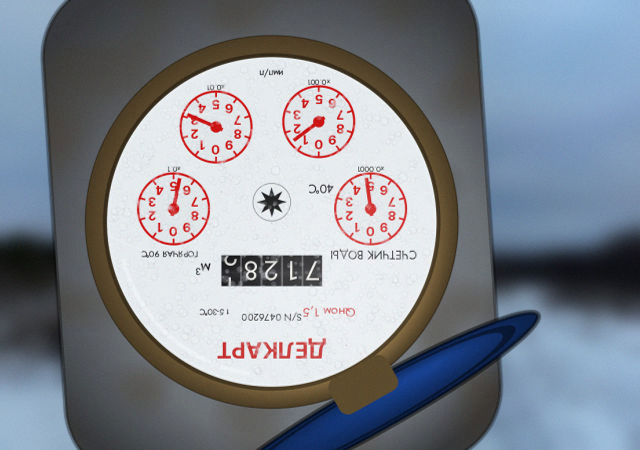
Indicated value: 71281.5314m³
